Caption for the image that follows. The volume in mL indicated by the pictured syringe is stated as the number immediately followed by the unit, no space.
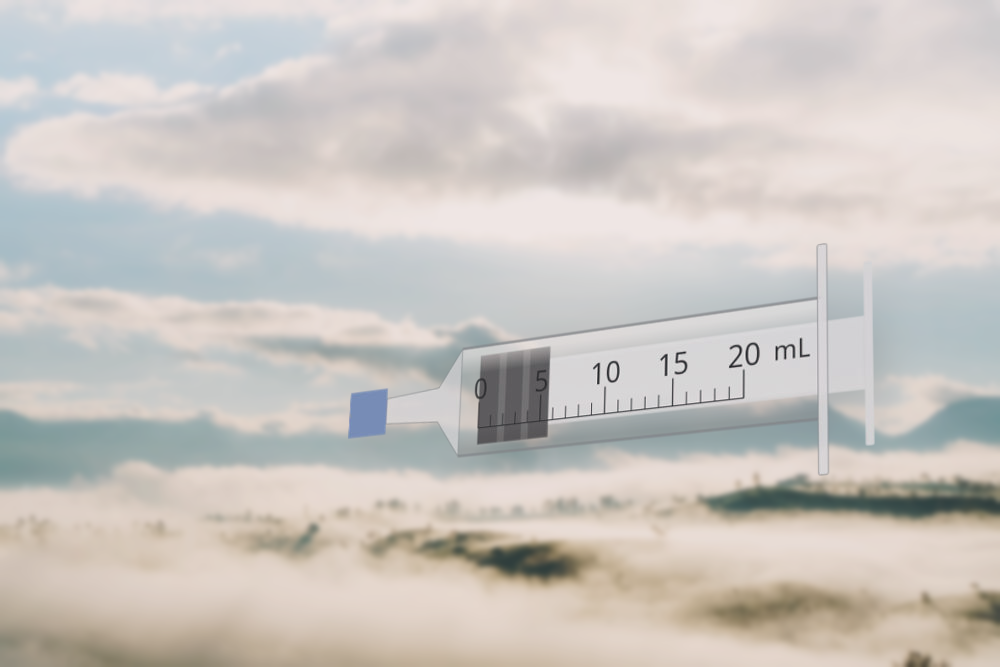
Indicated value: 0mL
